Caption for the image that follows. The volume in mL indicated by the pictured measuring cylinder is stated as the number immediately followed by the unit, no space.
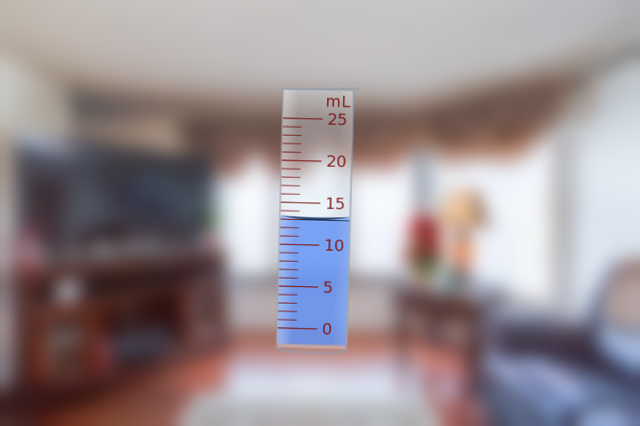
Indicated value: 13mL
